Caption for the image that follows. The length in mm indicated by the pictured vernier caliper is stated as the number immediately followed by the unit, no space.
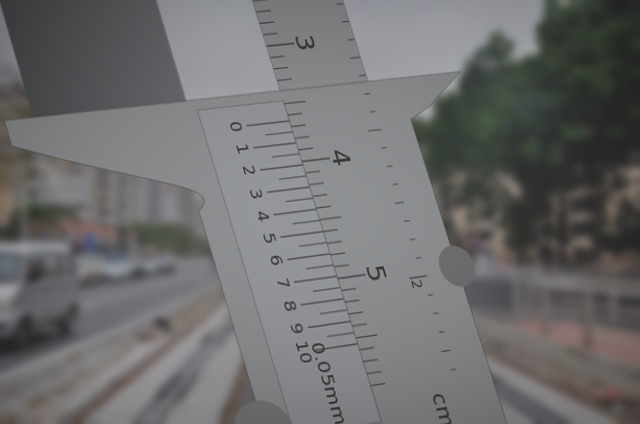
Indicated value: 36.5mm
